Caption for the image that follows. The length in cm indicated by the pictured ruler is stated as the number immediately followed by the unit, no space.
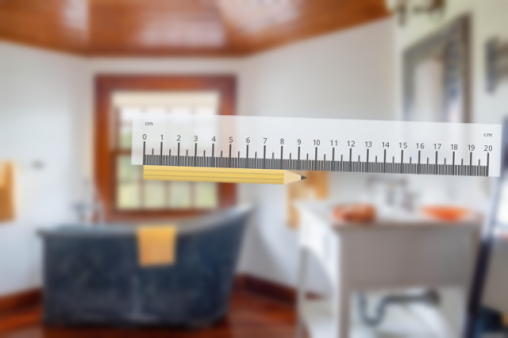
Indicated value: 9.5cm
